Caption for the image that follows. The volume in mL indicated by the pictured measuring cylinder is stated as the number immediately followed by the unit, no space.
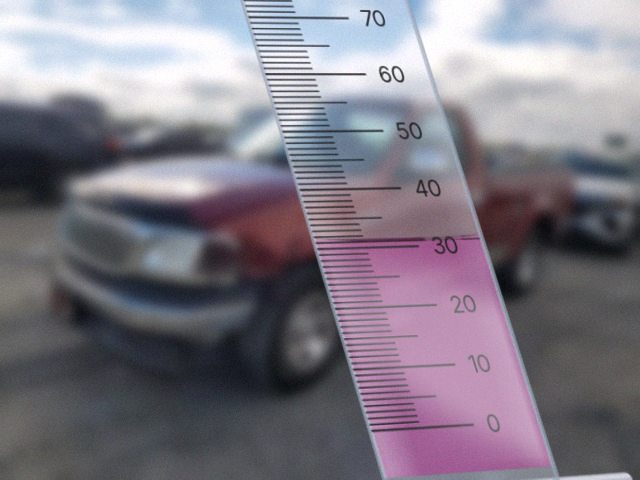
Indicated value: 31mL
